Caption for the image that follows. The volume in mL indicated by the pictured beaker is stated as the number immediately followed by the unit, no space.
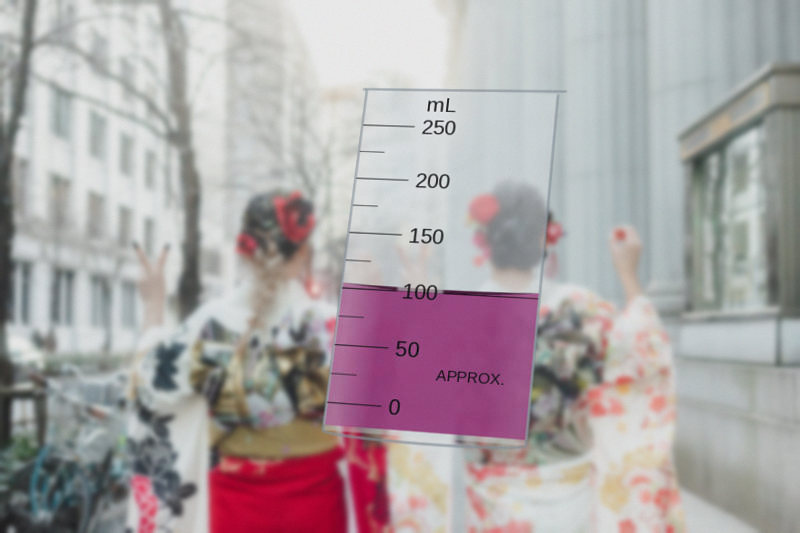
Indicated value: 100mL
